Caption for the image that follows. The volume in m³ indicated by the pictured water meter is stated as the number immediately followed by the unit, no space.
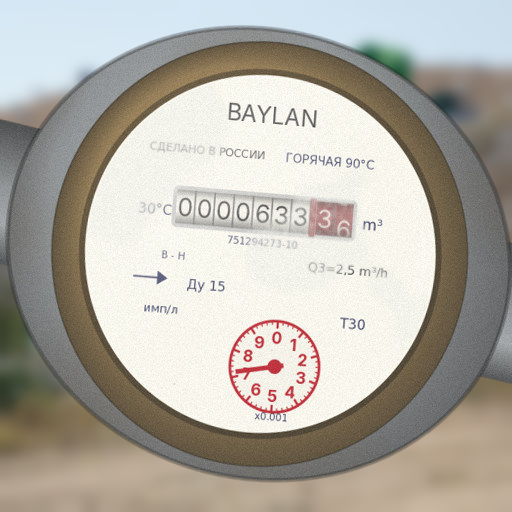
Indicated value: 633.357m³
